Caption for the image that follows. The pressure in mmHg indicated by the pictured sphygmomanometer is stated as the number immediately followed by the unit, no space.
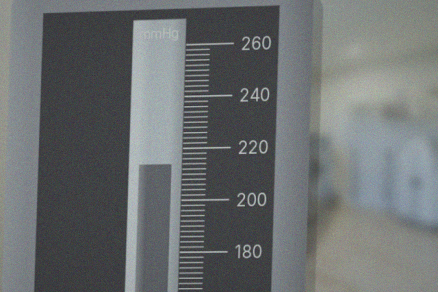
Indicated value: 214mmHg
